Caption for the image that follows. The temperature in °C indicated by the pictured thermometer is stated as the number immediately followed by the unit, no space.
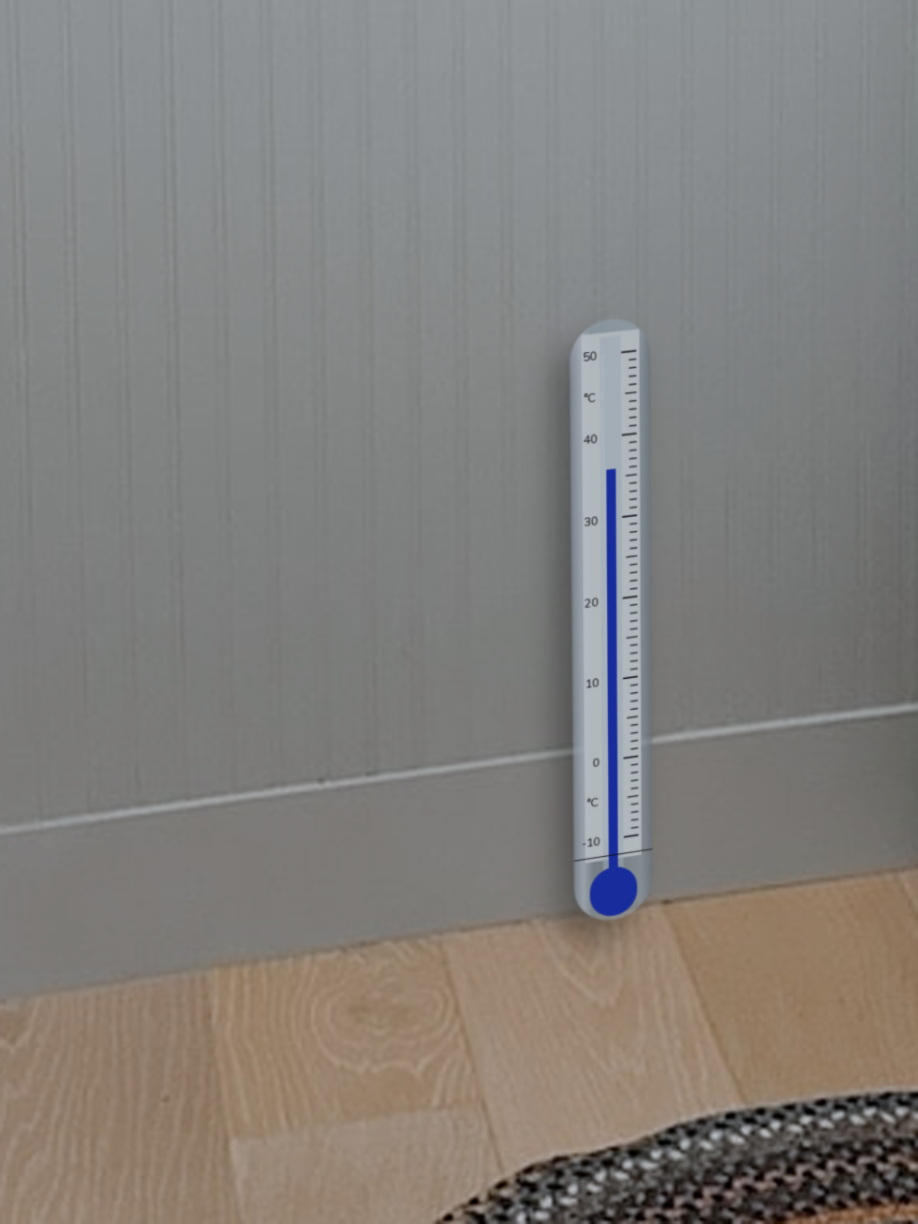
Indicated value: 36°C
